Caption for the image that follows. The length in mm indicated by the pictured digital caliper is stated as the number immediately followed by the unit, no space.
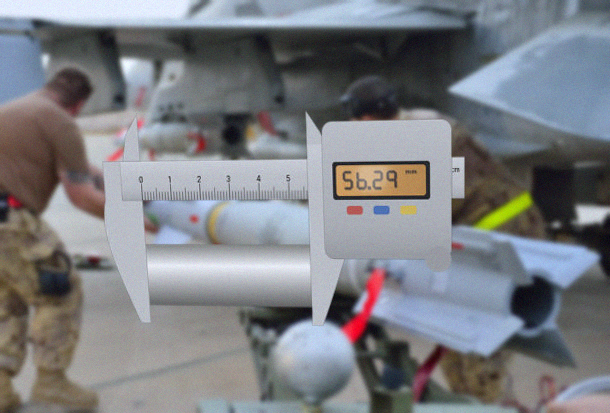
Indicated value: 56.29mm
